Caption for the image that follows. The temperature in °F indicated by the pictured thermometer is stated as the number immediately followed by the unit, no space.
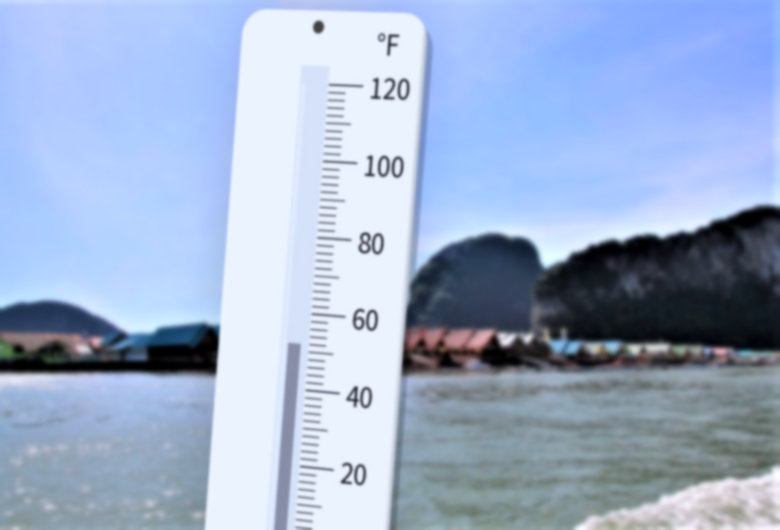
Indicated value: 52°F
